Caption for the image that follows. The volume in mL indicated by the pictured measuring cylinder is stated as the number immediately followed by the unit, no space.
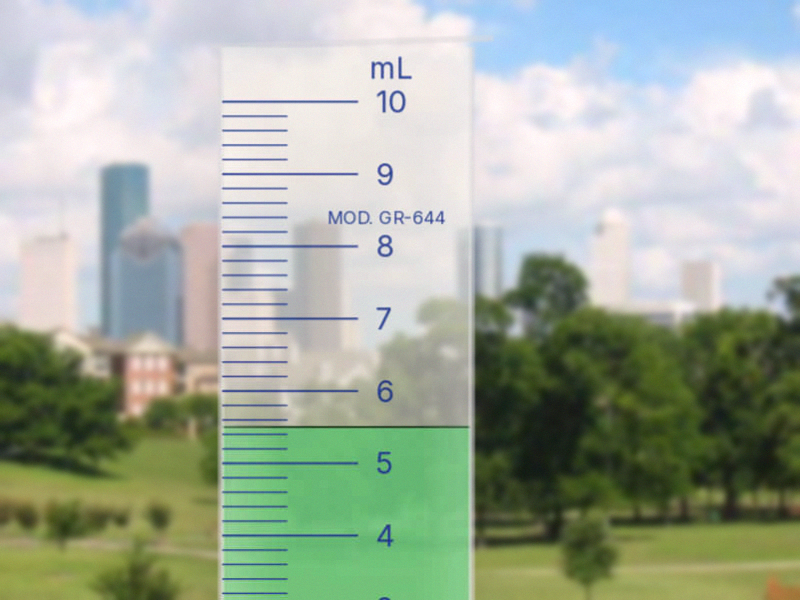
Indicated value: 5.5mL
